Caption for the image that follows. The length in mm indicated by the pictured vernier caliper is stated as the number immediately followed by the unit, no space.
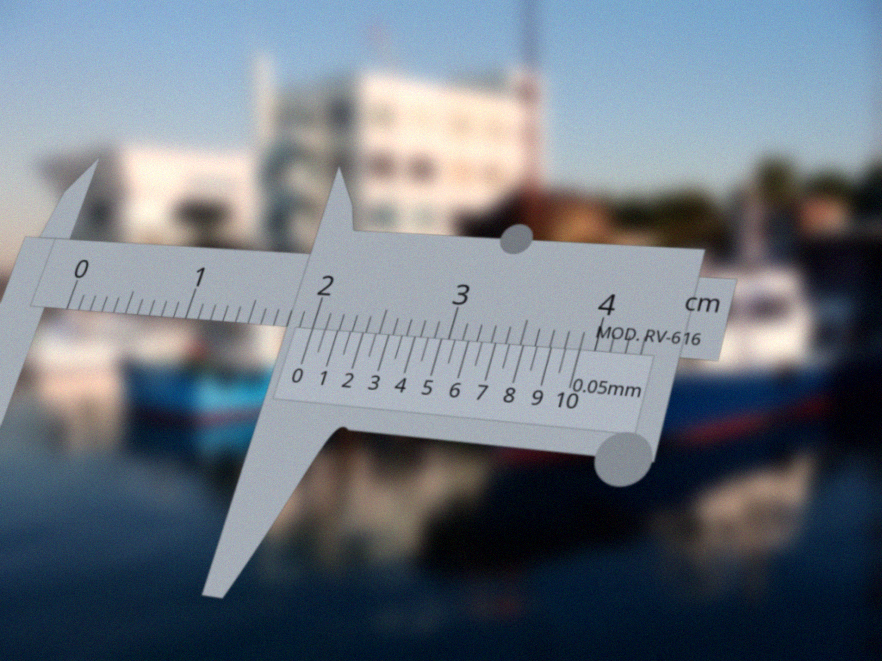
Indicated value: 20.0mm
